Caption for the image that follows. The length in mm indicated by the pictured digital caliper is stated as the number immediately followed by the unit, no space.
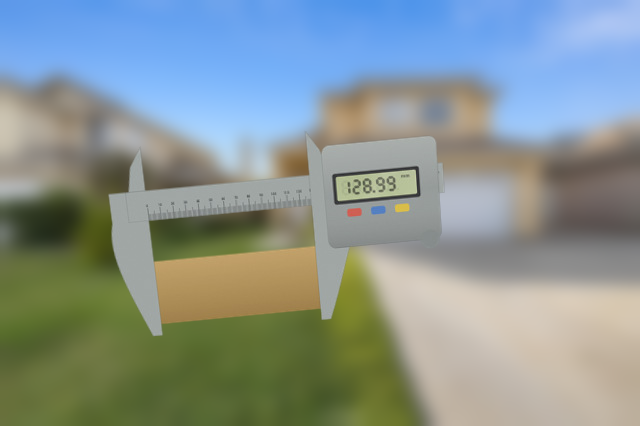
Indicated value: 128.99mm
